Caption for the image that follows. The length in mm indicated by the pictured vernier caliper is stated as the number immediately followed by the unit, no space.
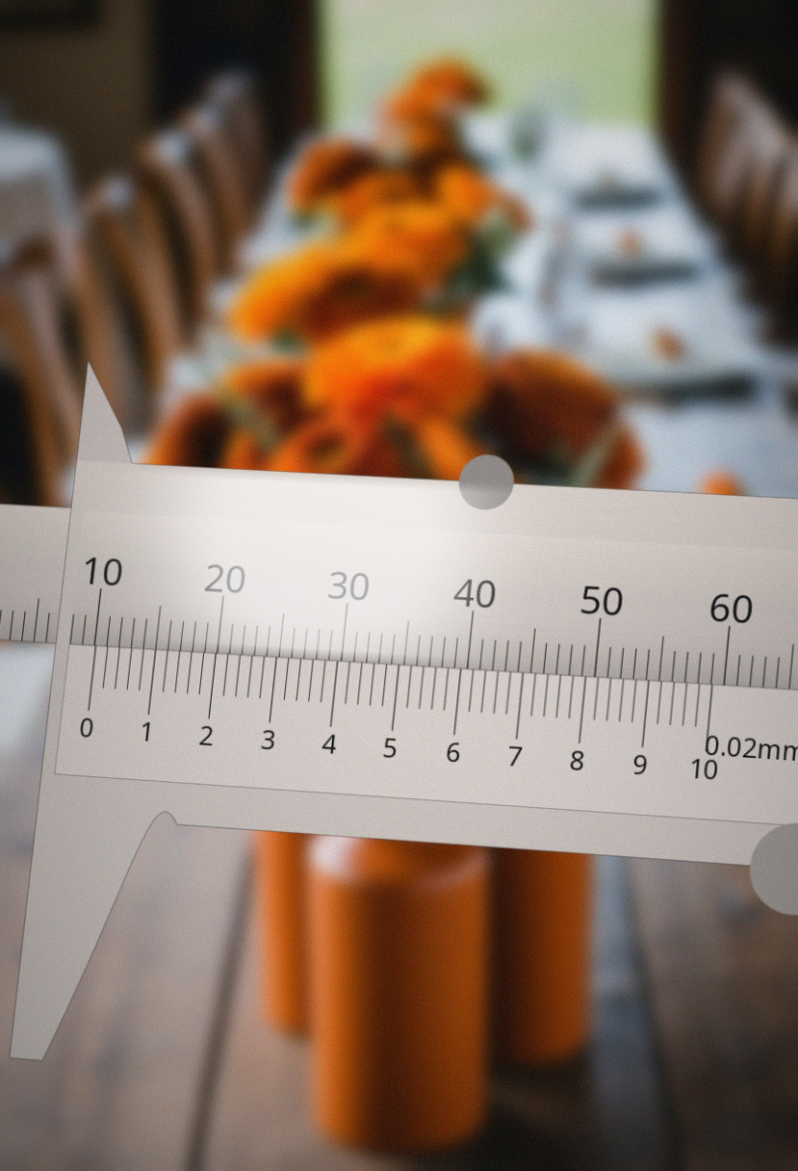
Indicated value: 10.1mm
